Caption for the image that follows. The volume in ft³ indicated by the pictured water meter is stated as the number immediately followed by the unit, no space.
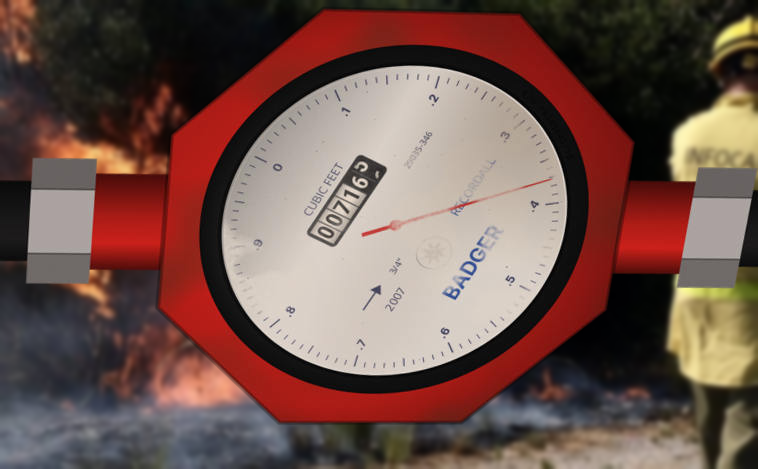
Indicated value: 7165.37ft³
